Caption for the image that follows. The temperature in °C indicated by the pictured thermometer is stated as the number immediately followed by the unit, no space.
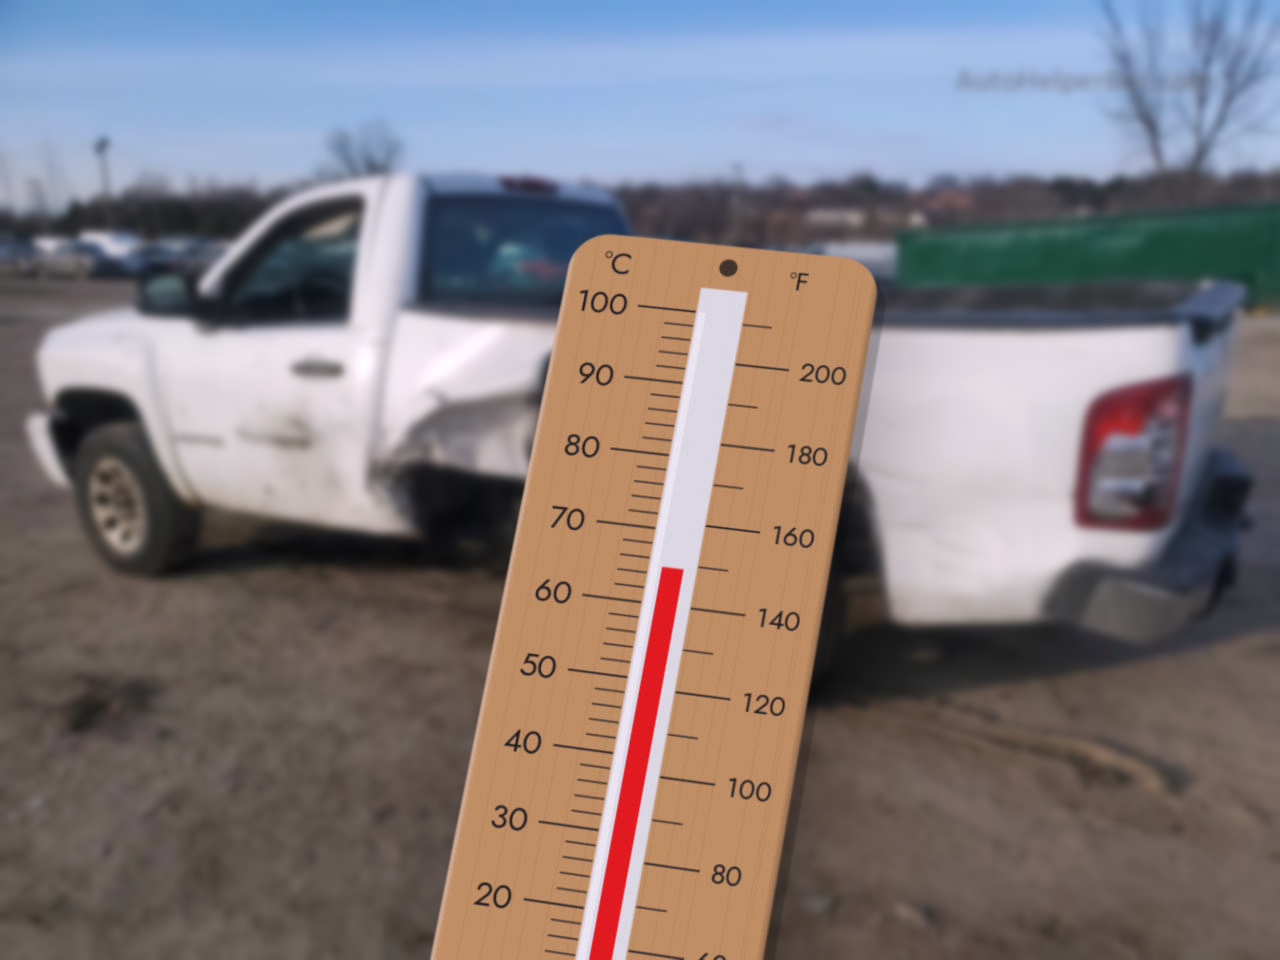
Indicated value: 65°C
